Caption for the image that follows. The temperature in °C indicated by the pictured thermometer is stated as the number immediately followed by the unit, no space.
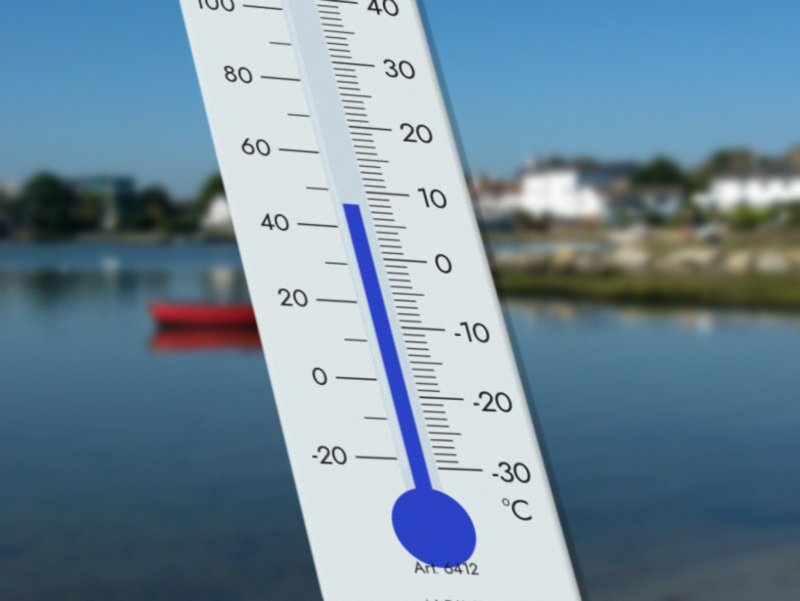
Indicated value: 8°C
